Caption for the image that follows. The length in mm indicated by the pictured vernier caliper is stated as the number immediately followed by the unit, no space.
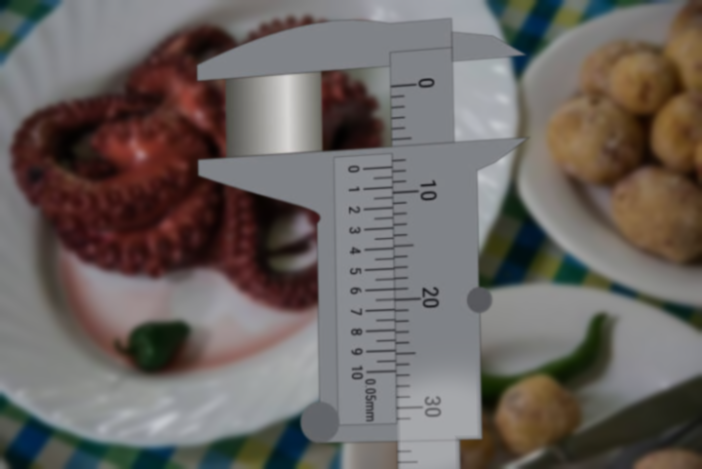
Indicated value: 7.6mm
